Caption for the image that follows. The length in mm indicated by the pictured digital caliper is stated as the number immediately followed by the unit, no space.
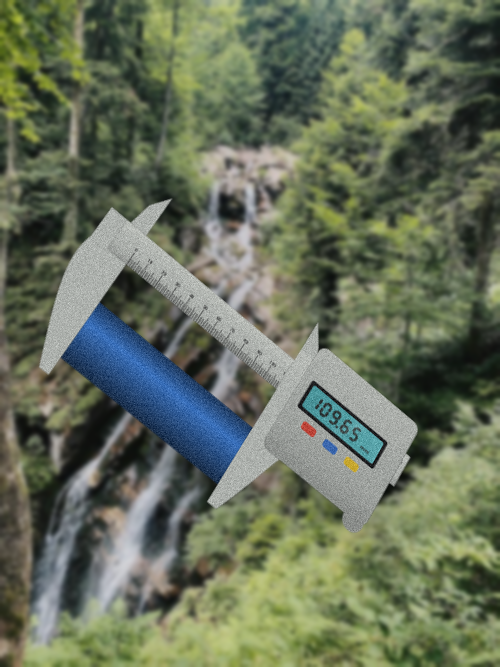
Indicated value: 109.65mm
